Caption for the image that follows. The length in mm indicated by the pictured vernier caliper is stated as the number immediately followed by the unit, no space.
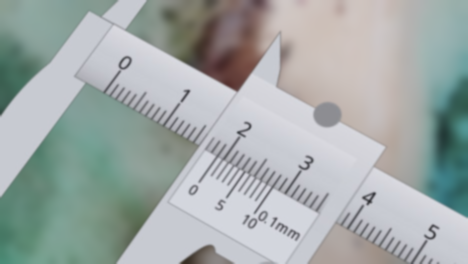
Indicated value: 19.0mm
